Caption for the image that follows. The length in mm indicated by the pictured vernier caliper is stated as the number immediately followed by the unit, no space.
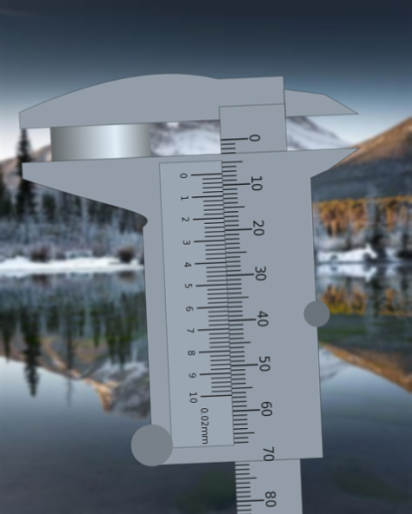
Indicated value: 7.5mm
